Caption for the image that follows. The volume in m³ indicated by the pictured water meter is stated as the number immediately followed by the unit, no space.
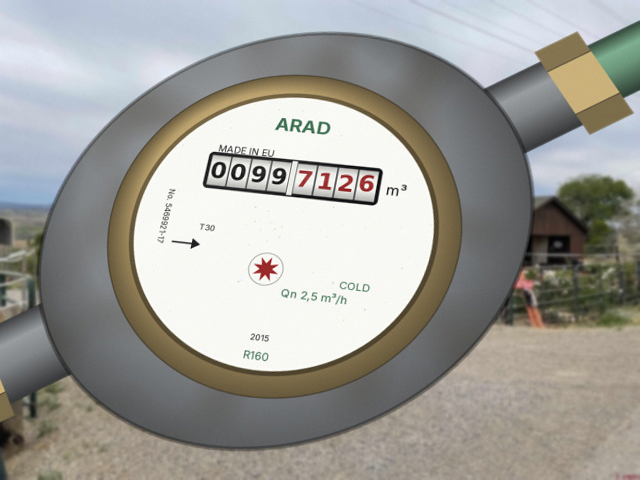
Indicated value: 99.7126m³
